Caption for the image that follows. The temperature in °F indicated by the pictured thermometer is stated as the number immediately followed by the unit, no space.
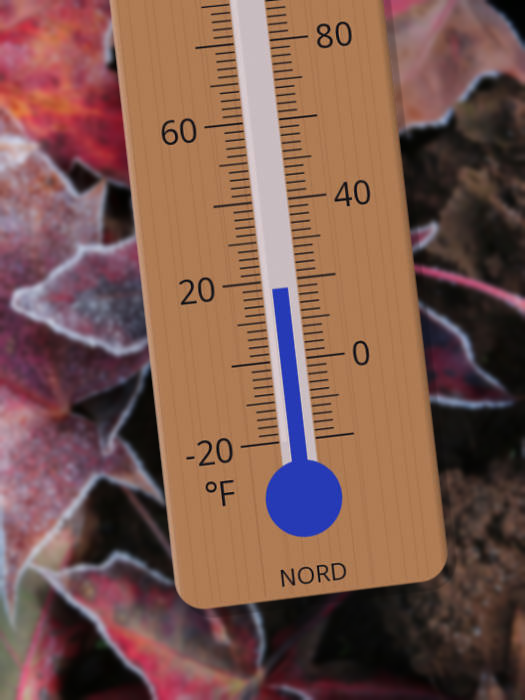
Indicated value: 18°F
